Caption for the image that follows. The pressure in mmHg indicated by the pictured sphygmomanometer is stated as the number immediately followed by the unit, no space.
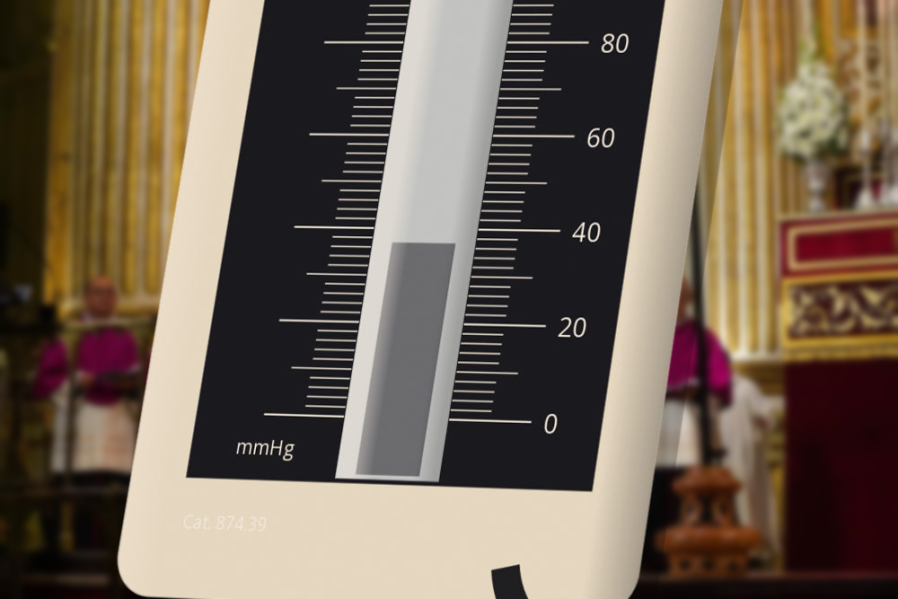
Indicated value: 37mmHg
